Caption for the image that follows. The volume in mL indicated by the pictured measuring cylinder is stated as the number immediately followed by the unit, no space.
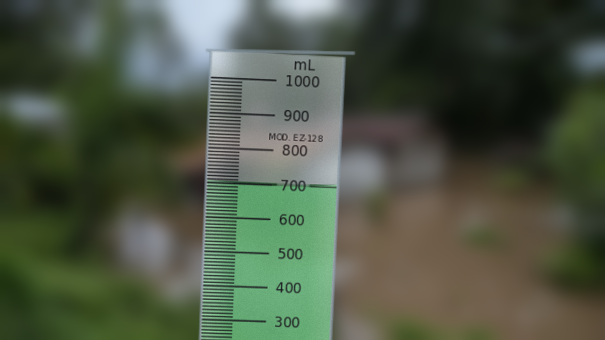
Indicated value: 700mL
